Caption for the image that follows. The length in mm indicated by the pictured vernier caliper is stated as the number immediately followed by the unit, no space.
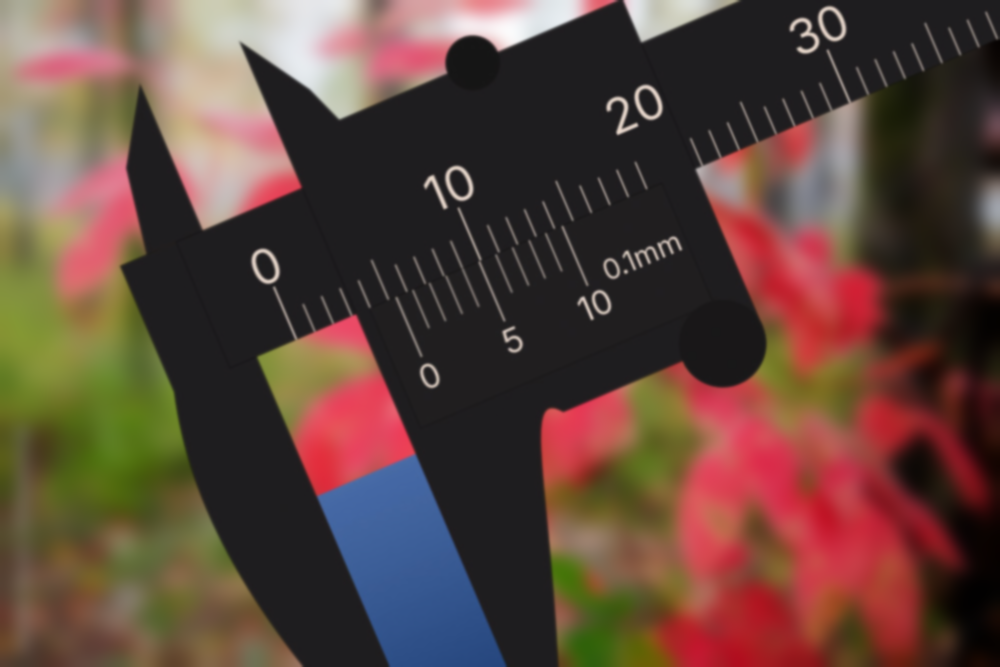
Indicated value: 5.4mm
